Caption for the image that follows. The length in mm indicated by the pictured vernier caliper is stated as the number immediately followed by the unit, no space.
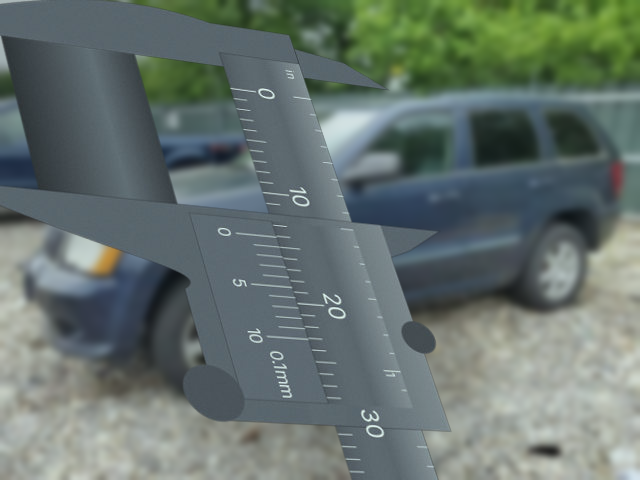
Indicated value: 14.1mm
